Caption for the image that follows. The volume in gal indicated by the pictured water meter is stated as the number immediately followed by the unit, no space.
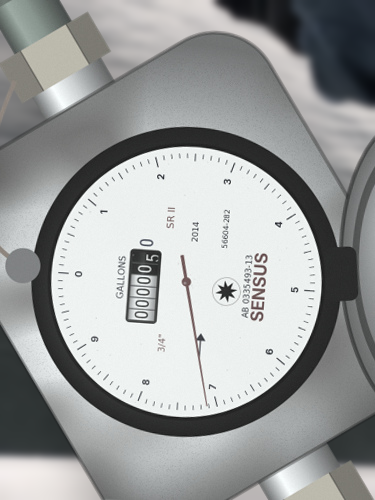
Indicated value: 47.1gal
